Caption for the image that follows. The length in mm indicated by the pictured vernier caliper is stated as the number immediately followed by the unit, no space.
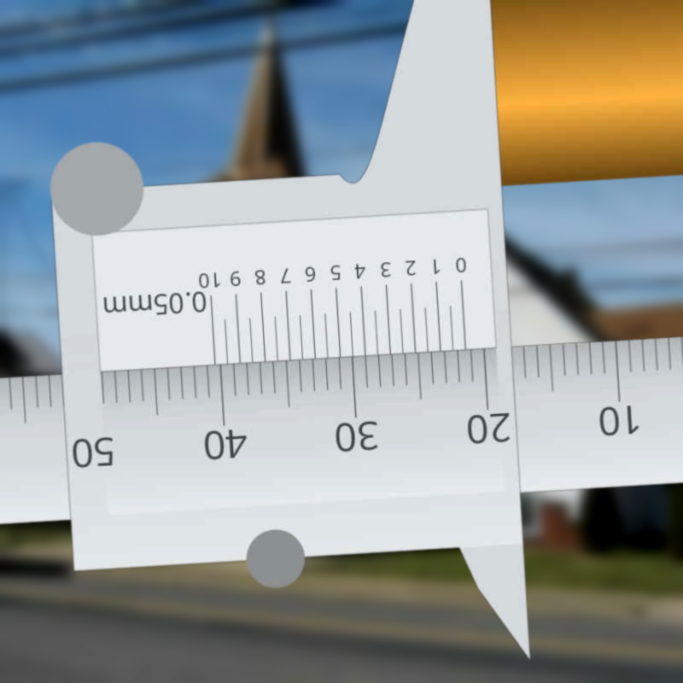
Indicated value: 21.4mm
